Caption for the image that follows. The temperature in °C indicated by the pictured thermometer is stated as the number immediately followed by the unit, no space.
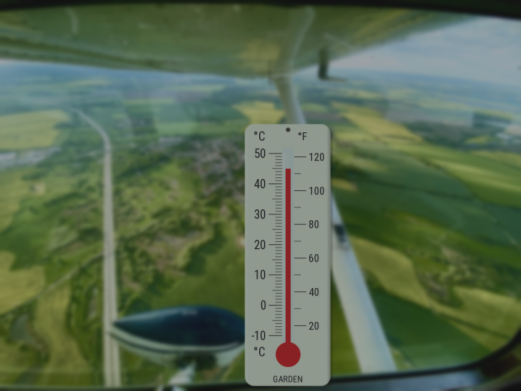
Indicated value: 45°C
